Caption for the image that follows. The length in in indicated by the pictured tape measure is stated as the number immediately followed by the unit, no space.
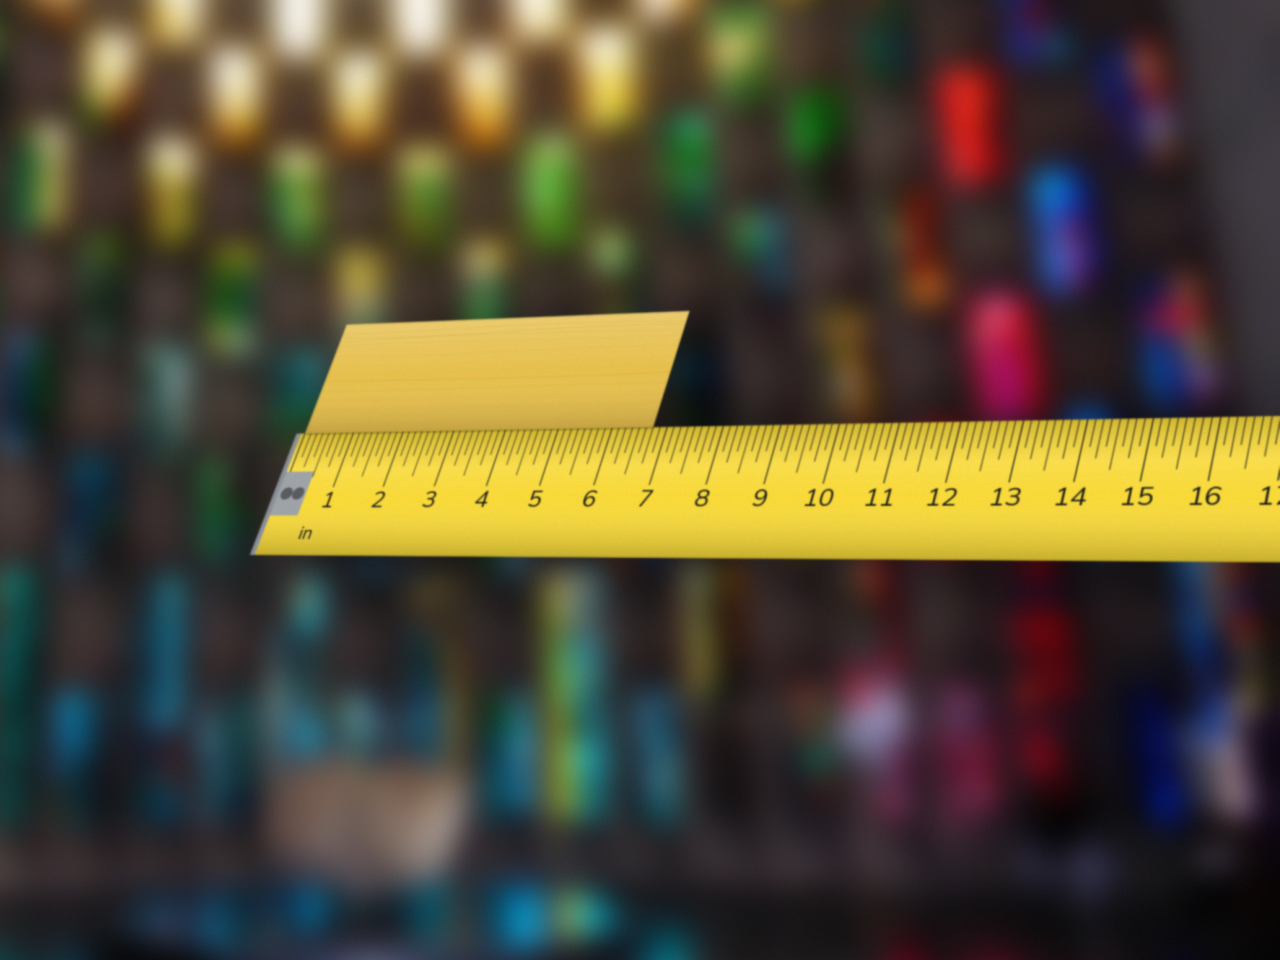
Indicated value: 6.75in
